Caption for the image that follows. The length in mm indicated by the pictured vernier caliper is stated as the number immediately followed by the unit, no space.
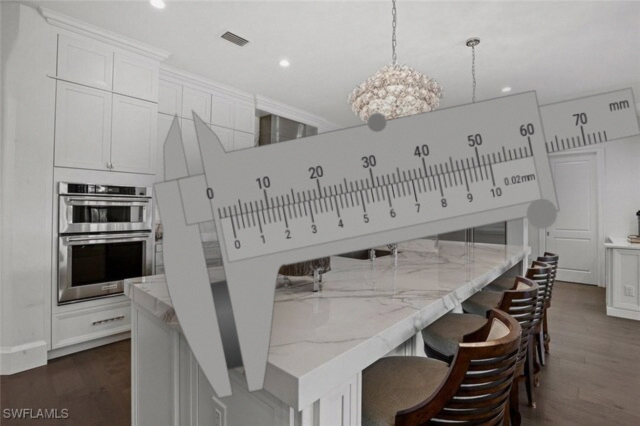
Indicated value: 3.0mm
